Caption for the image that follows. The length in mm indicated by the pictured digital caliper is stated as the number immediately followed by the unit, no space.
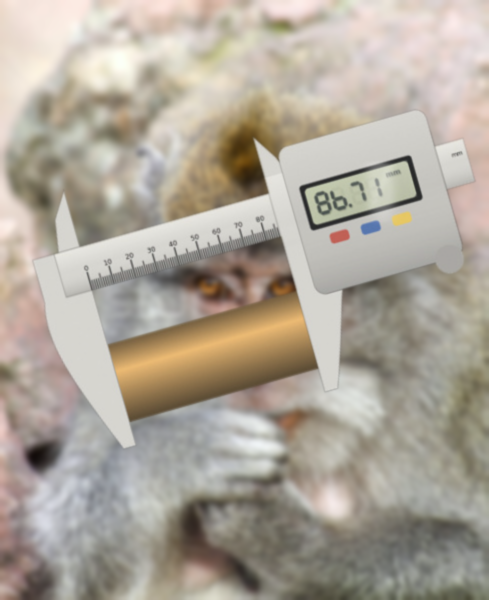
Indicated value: 86.71mm
